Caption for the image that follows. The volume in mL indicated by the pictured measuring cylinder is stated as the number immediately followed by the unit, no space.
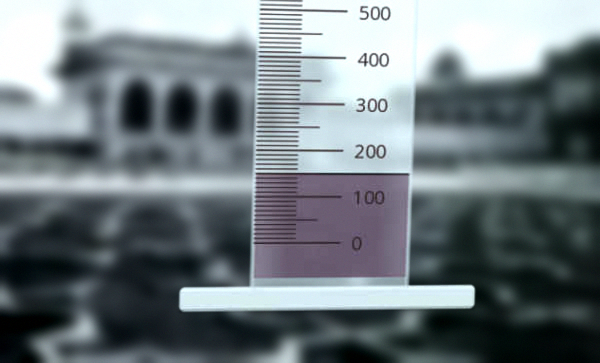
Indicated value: 150mL
